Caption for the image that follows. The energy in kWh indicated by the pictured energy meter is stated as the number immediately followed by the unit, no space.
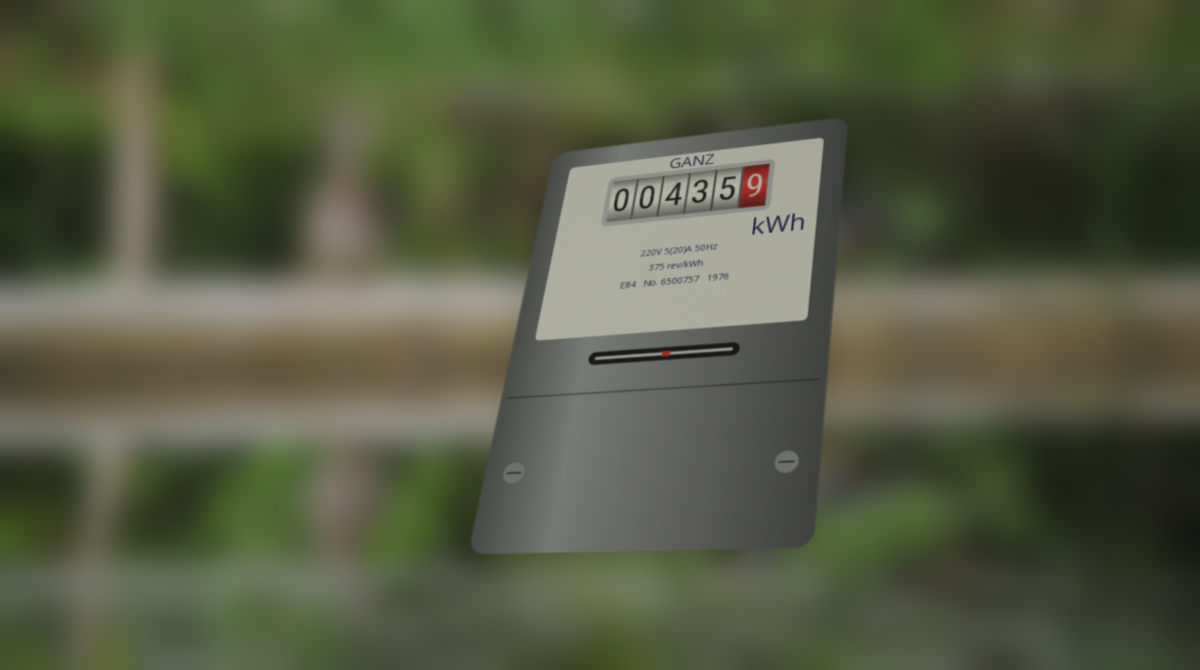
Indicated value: 435.9kWh
